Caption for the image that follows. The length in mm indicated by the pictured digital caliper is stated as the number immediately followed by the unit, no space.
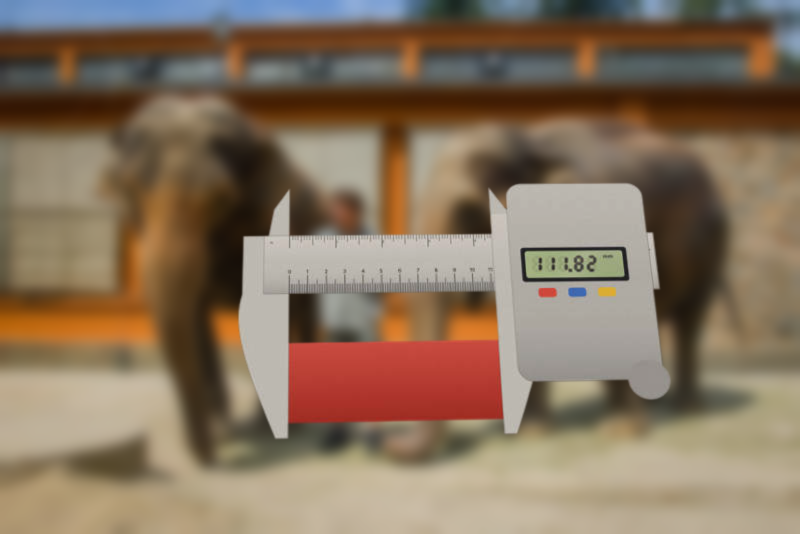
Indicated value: 111.82mm
